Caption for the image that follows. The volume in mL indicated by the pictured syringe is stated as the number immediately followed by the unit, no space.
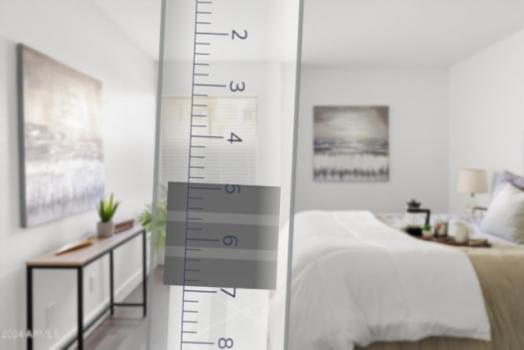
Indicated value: 4.9mL
